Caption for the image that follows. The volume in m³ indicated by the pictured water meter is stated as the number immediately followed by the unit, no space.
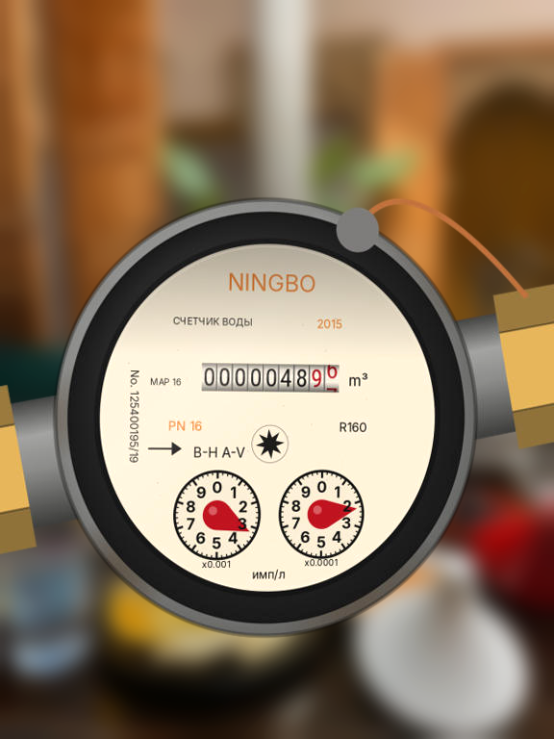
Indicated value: 48.9632m³
